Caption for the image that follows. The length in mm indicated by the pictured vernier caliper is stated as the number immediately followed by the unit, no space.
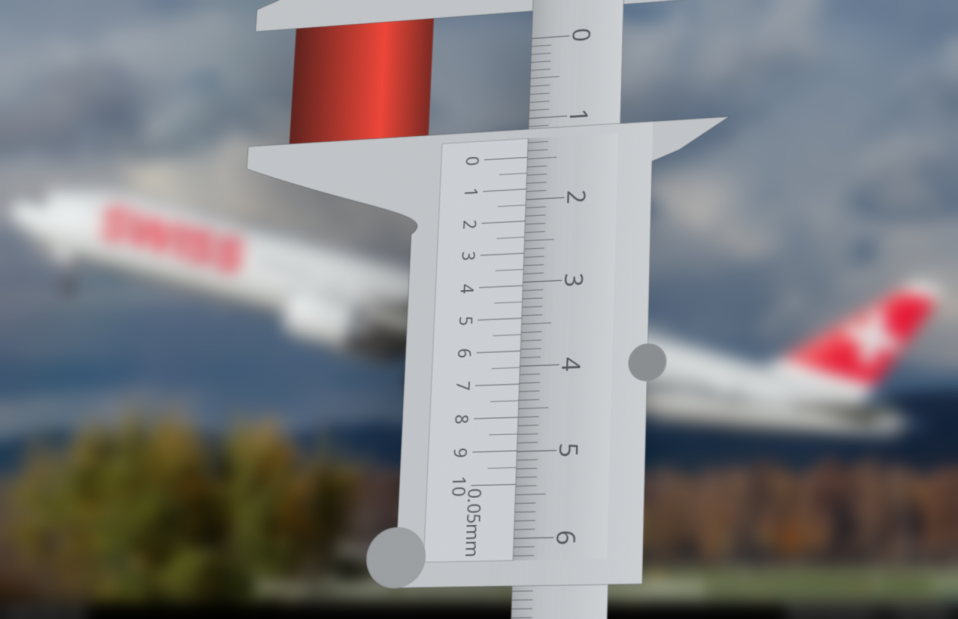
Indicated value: 14.8mm
